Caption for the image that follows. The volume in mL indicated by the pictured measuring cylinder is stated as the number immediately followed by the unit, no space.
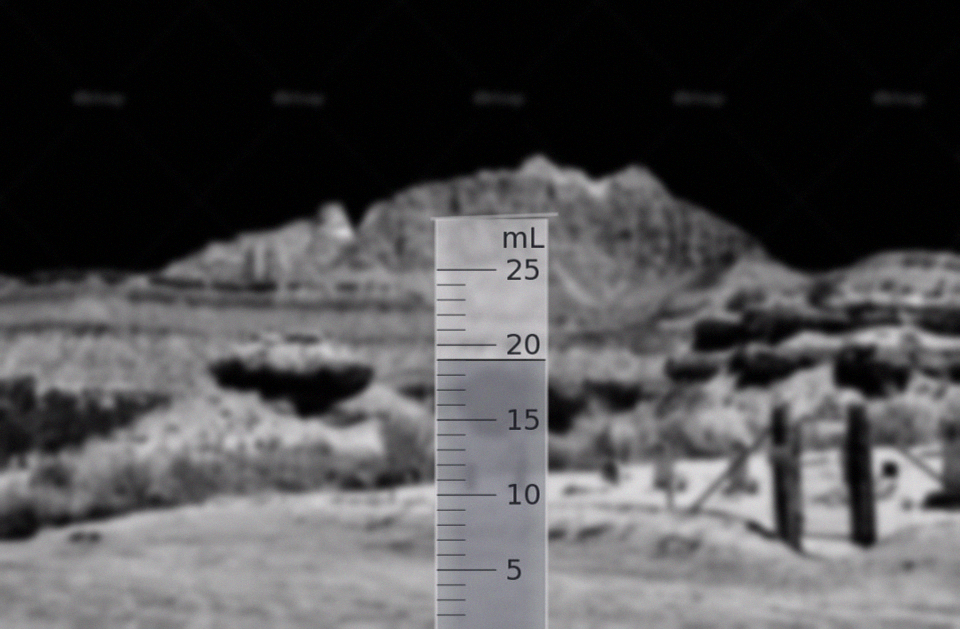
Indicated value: 19mL
